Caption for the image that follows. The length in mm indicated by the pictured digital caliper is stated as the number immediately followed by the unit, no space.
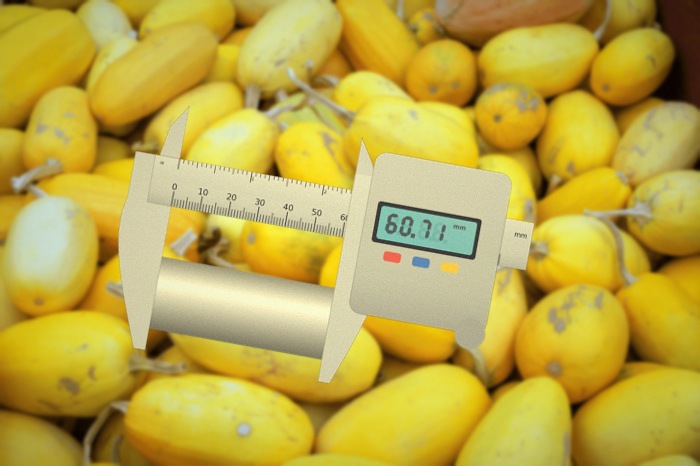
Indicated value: 60.71mm
